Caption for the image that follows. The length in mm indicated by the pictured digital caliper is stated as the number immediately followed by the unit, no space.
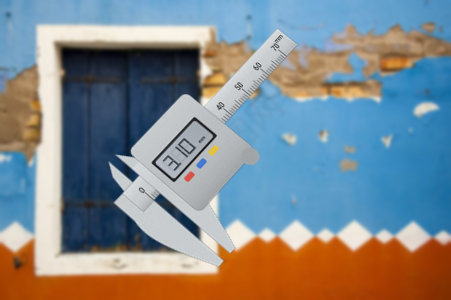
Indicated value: 3.10mm
